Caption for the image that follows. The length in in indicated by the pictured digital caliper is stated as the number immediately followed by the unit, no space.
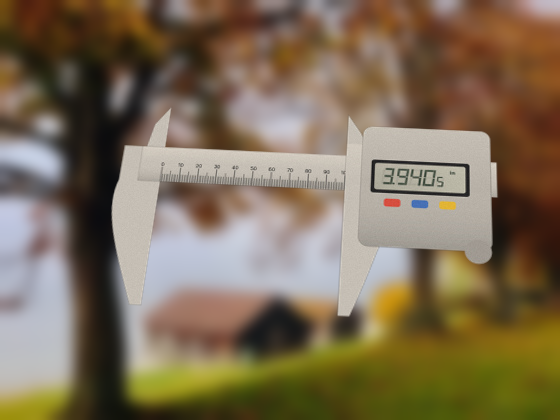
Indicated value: 3.9405in
